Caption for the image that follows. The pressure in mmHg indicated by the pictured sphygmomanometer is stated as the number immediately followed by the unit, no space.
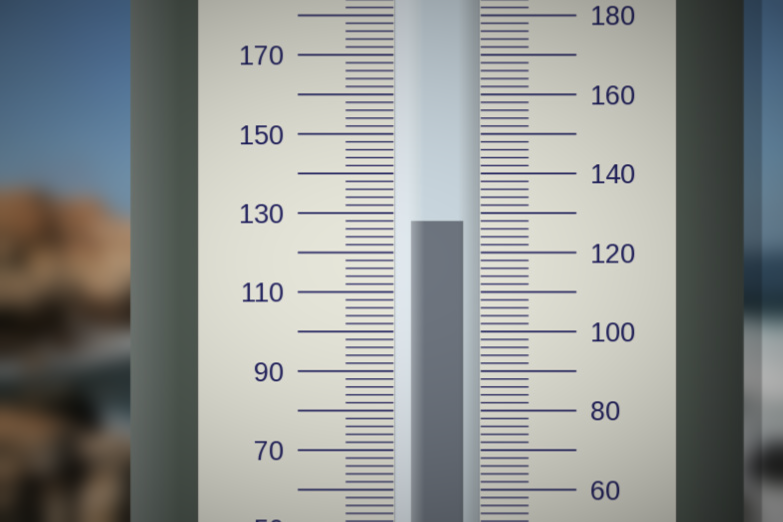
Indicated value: 128mmHg
